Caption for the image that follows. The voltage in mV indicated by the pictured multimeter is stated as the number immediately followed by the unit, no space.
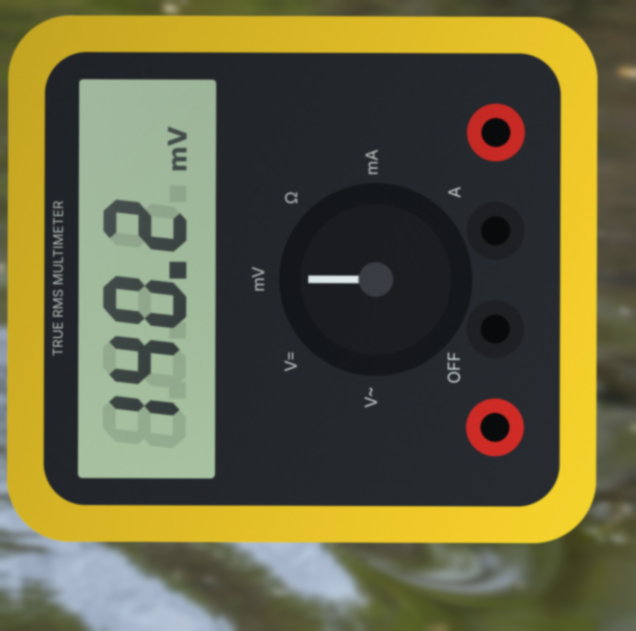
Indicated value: 140.2mV
